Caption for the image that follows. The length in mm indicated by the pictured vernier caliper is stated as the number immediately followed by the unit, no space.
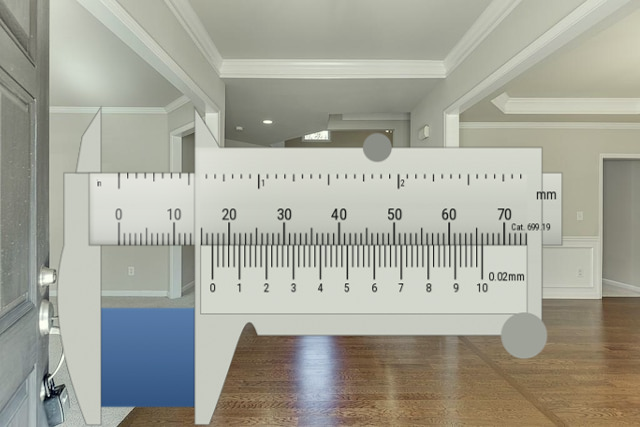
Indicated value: 17.0mm
